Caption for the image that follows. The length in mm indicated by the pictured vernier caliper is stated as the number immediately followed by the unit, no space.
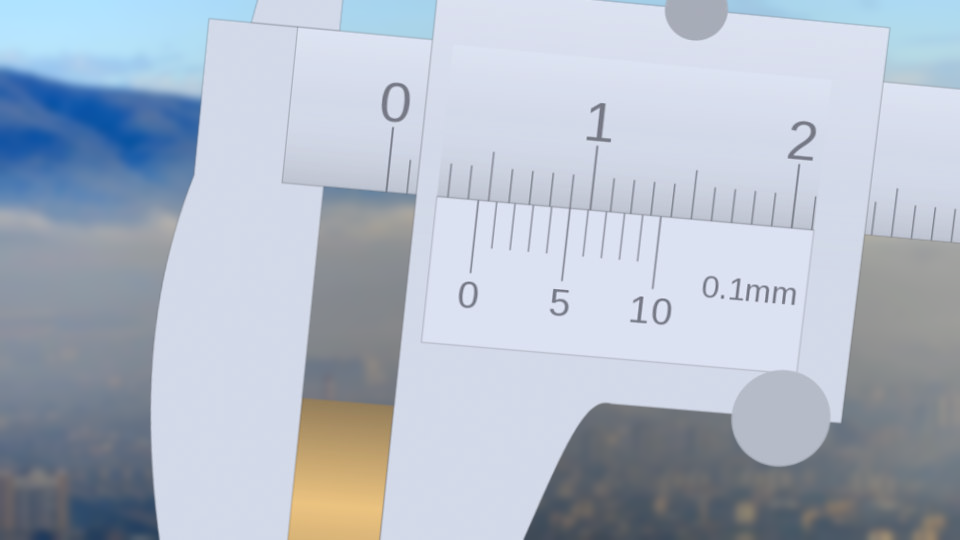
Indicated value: 4.5mm
